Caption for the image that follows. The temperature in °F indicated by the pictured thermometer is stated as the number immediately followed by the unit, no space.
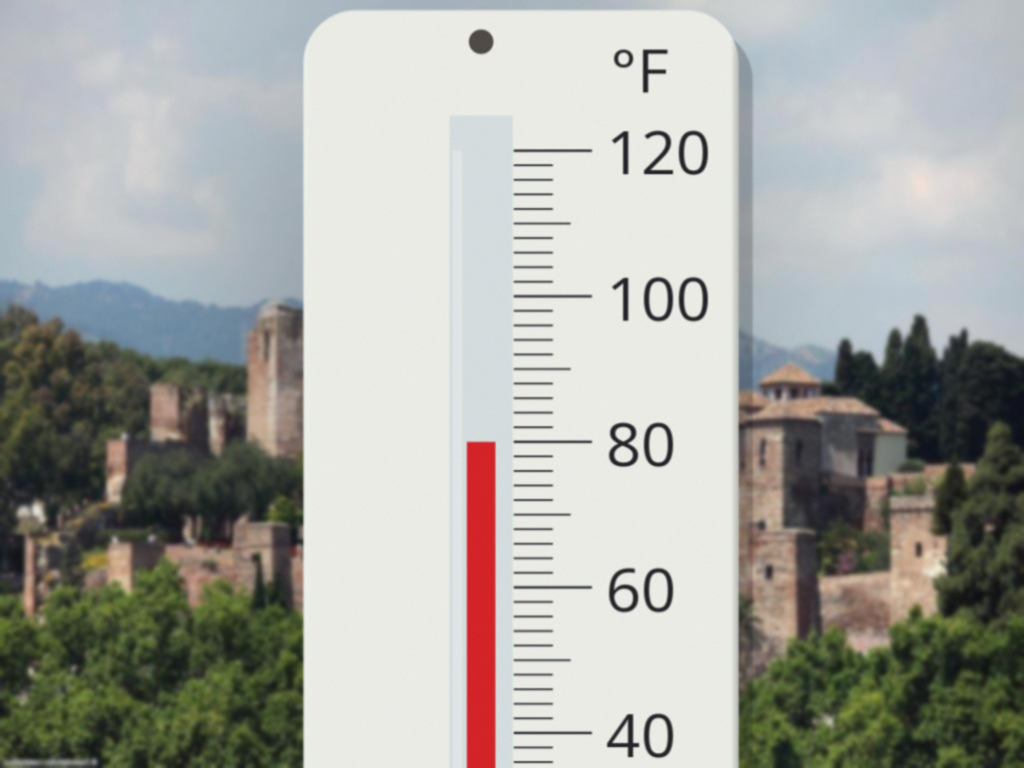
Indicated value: 80°F
